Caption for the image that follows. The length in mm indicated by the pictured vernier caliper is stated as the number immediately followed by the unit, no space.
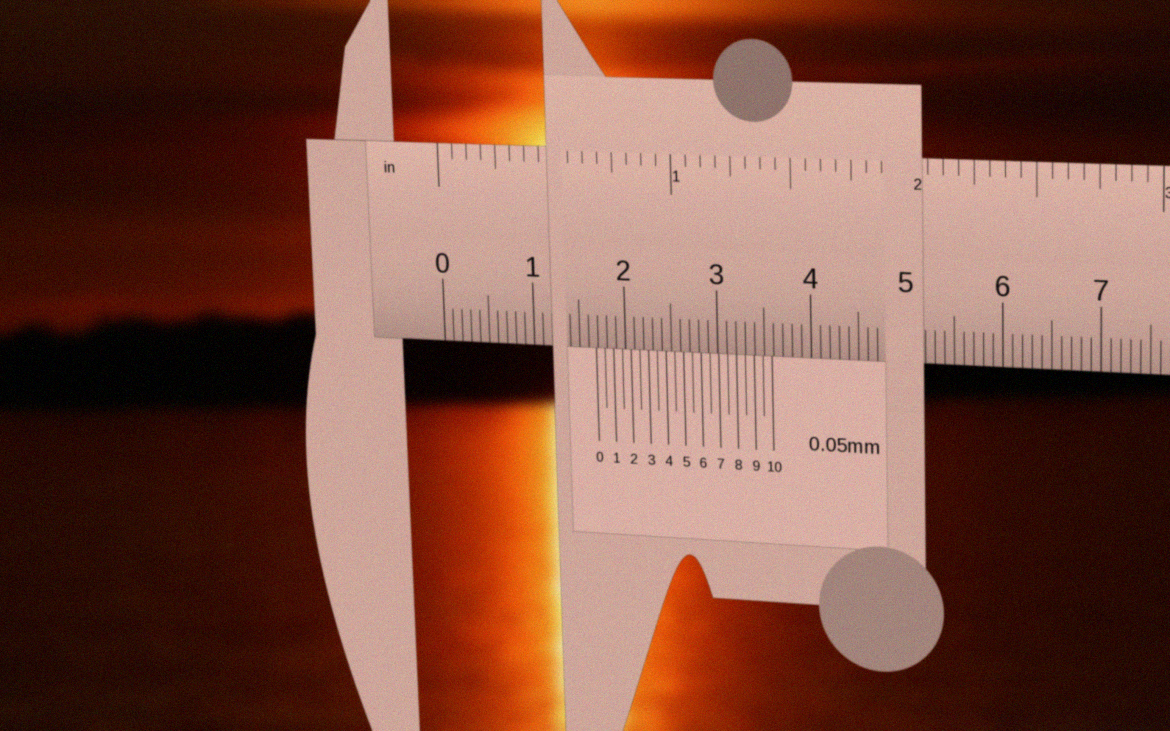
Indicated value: 16.8mm
